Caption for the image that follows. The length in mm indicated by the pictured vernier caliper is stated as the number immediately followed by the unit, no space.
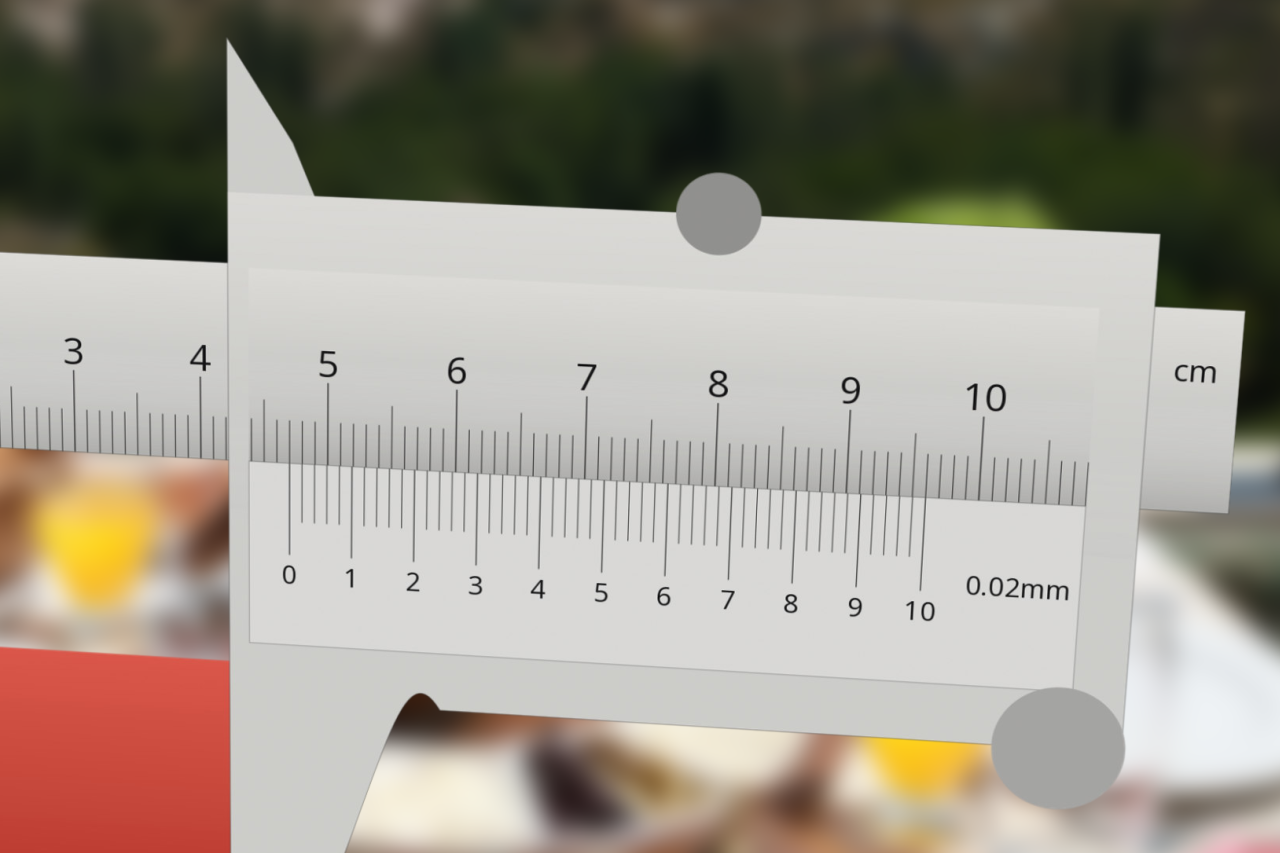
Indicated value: 47.0mm
